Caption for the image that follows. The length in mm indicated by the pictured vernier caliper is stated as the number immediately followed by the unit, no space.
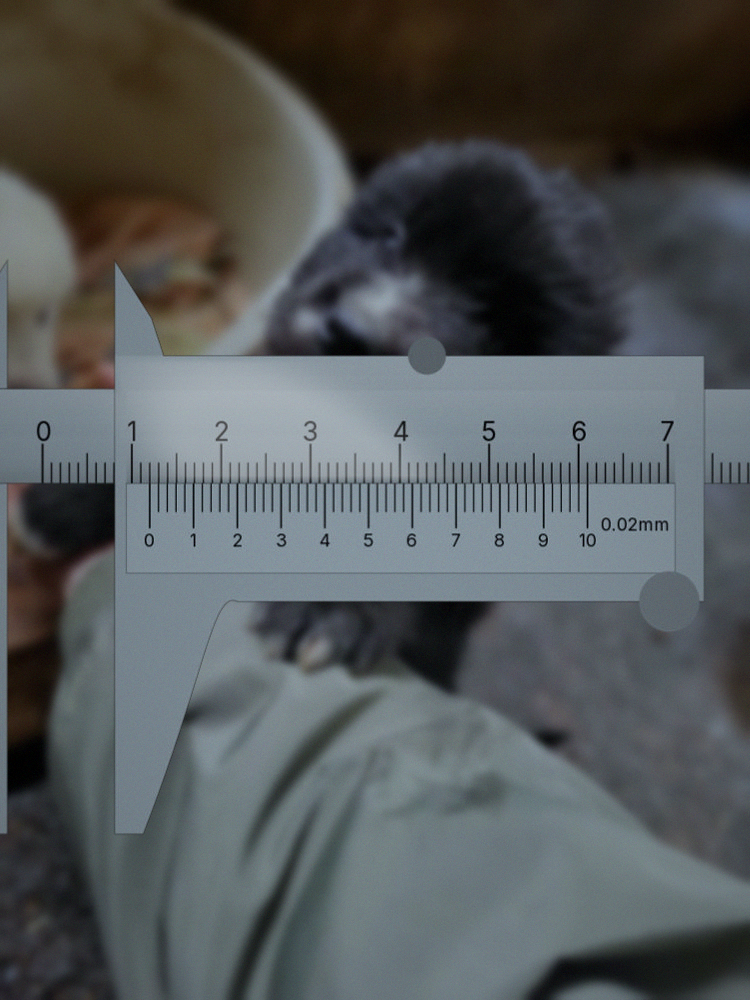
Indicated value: 12.0mm
